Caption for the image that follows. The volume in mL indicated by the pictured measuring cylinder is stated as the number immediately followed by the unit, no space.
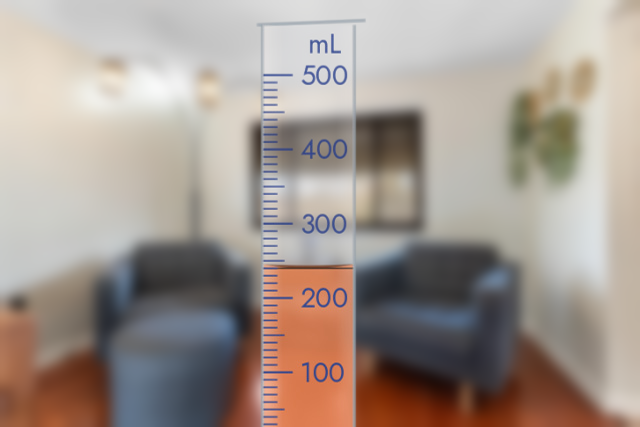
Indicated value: 240mL
